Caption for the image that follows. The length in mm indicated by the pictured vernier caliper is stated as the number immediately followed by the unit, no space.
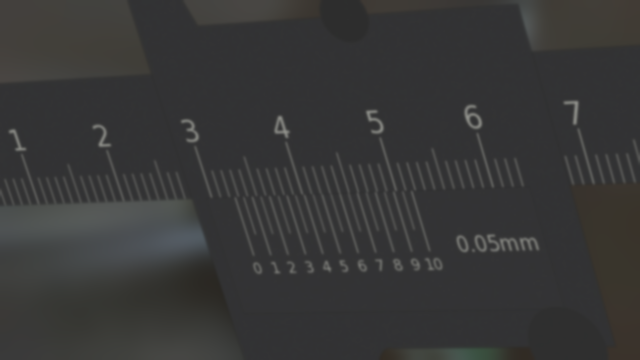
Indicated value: 32.6mm
